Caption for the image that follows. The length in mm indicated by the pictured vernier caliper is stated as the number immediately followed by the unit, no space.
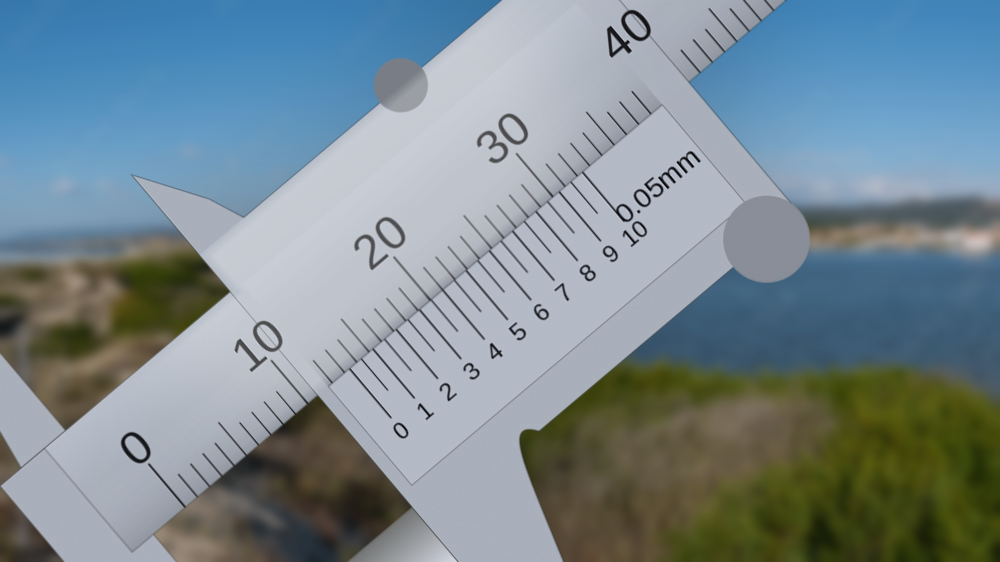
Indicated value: 13.4mm
